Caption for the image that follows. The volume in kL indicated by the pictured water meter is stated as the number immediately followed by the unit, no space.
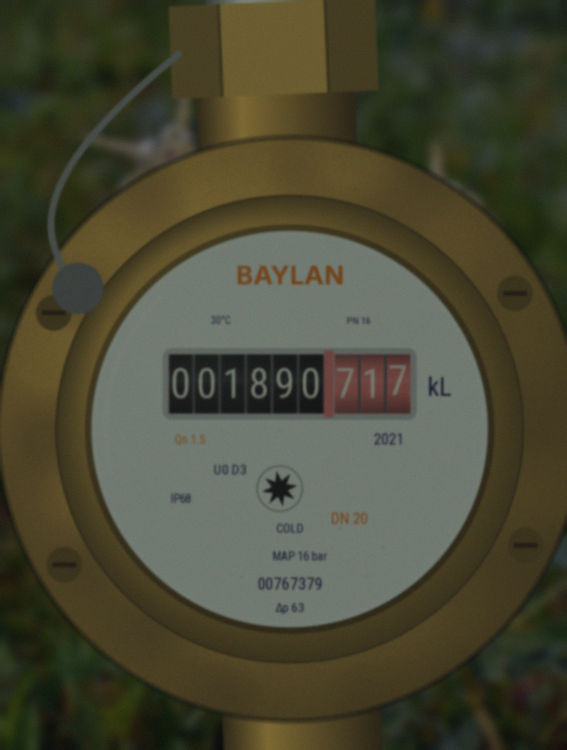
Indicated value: 1890.717kL
